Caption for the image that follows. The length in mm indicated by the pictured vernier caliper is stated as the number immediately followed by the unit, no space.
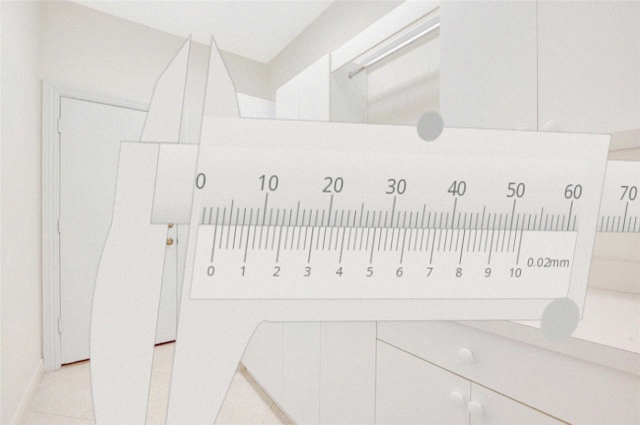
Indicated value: 3.0mm
